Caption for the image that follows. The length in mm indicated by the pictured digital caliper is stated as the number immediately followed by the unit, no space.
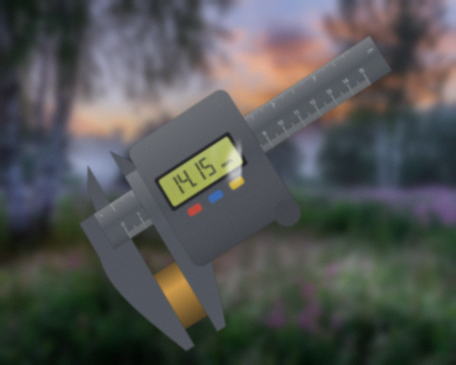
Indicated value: 14.15mm
